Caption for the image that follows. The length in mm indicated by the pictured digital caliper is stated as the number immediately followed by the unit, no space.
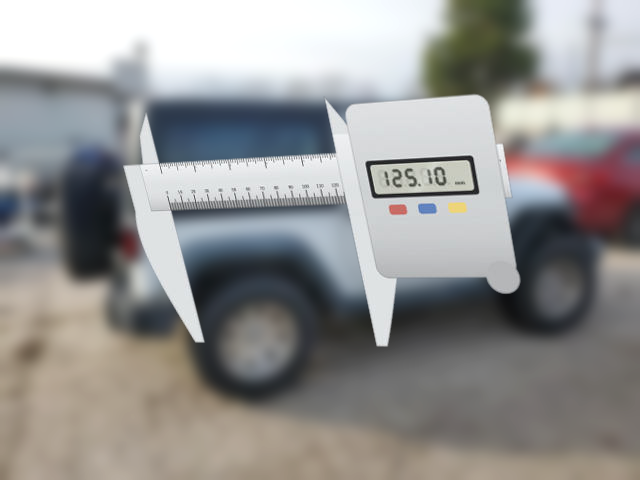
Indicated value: 125.10mm
